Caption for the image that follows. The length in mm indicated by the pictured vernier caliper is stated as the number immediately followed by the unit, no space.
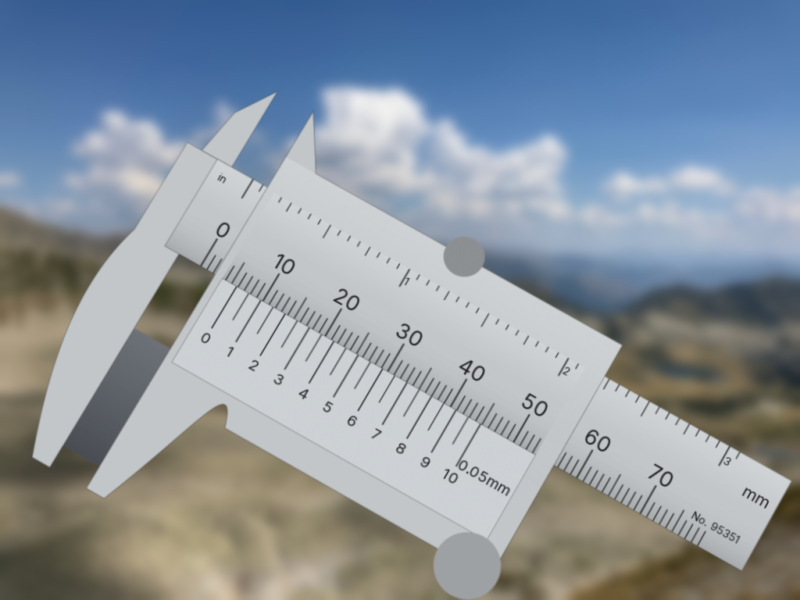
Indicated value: 5.8mm
